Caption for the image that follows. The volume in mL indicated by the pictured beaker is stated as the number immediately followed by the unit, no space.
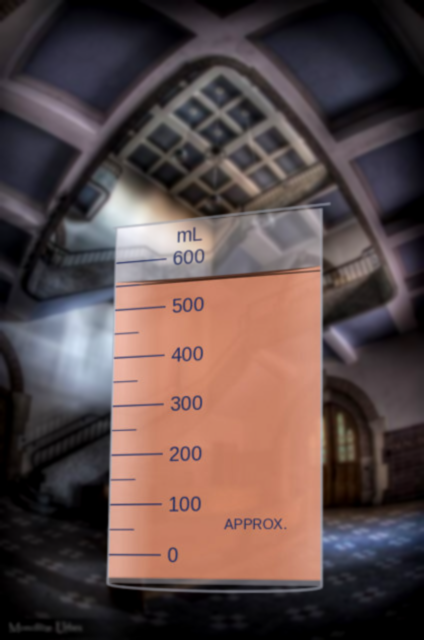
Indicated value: 550mL
